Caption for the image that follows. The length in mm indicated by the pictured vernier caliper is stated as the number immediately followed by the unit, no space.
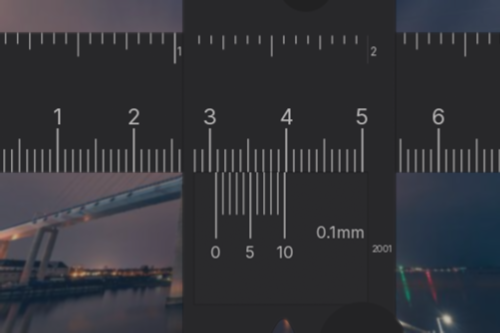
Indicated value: 30.8mm
